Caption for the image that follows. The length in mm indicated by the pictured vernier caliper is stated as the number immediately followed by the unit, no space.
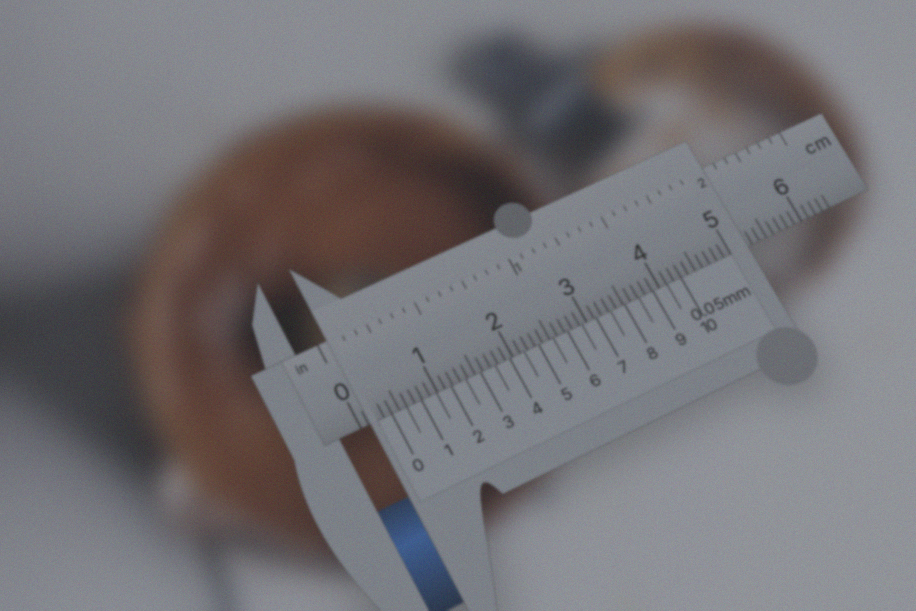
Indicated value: 4.0mm
